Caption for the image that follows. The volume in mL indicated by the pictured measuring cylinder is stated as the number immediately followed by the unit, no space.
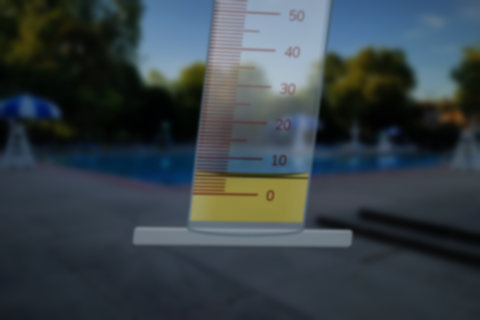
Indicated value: 5mL
